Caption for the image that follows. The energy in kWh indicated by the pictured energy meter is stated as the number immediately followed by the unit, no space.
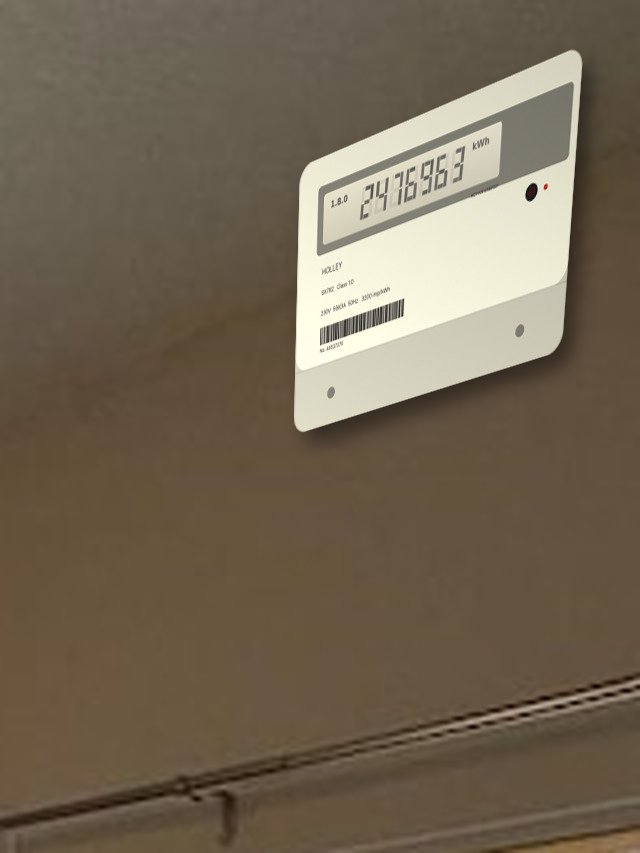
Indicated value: 2476963kWh
